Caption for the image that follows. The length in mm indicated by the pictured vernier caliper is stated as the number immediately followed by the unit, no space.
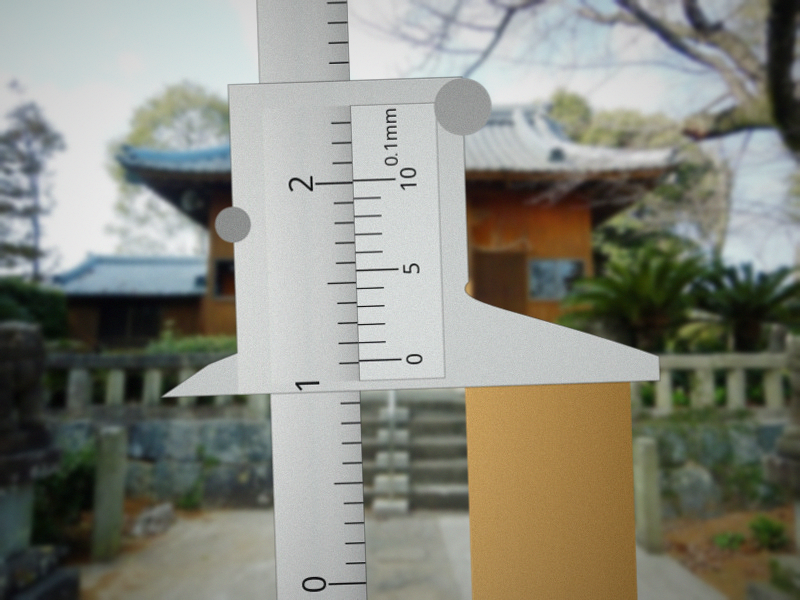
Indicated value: 11.1mm
